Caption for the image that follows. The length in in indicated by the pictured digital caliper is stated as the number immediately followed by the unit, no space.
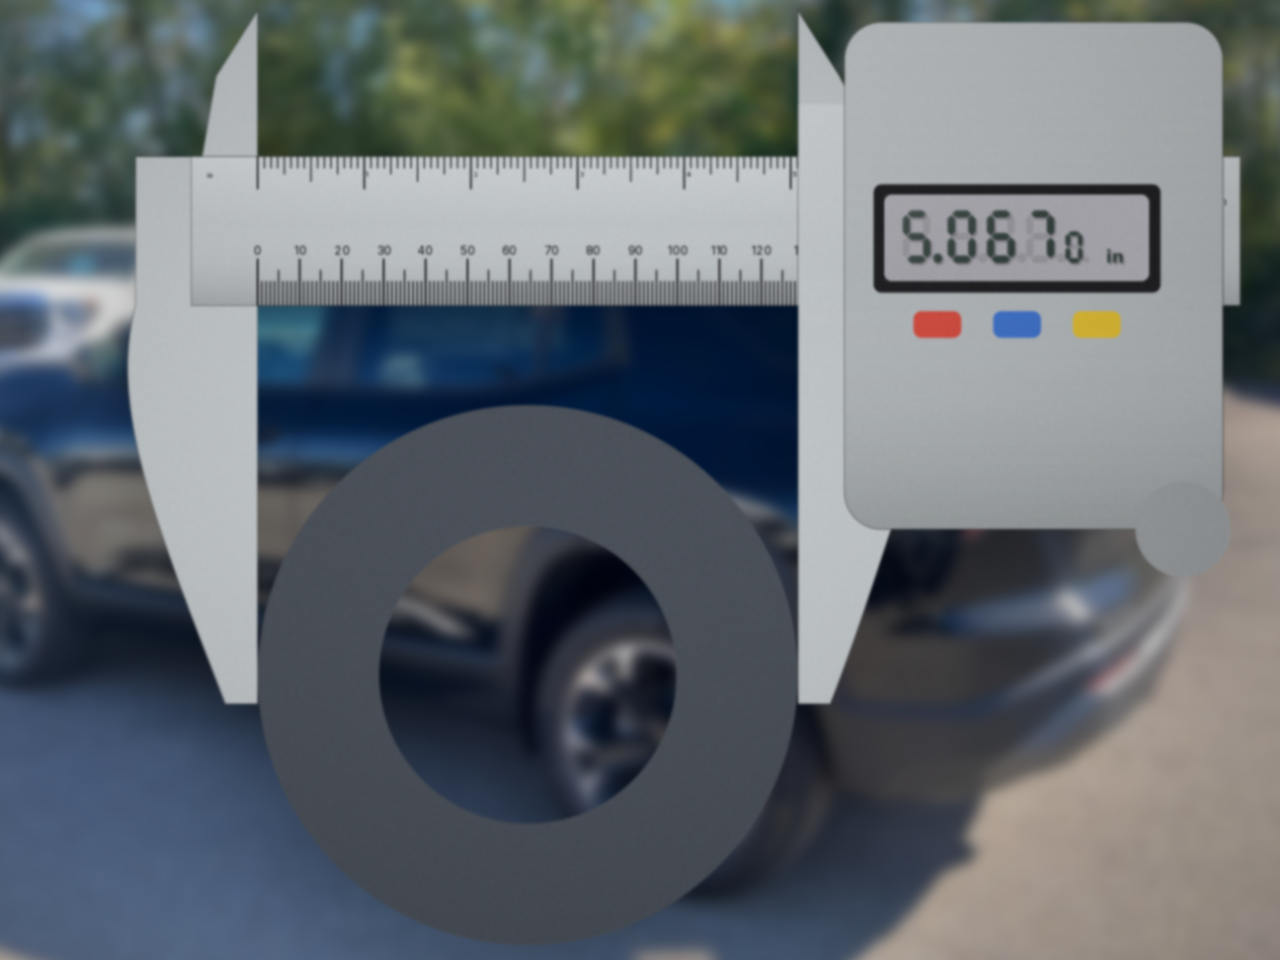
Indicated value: 5.0670in
